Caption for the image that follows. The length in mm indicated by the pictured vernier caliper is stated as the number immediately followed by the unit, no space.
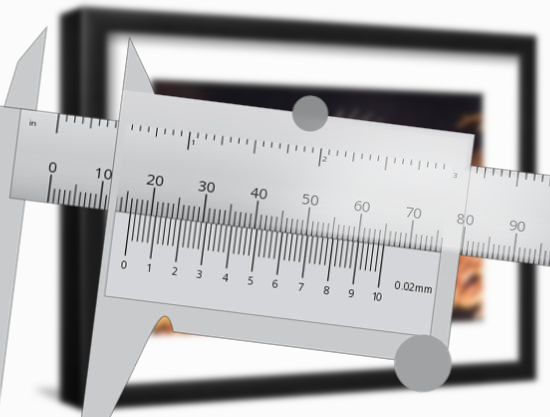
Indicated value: 16.0mm
